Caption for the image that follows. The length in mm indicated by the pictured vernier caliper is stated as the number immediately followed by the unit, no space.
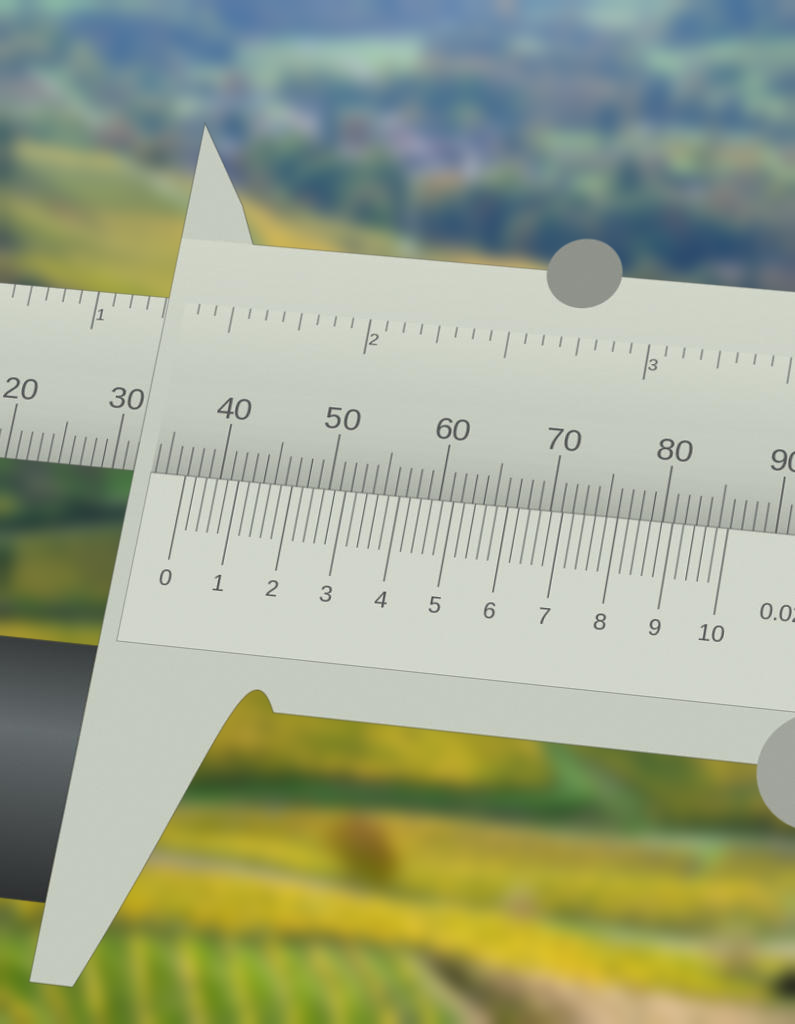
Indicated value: 36.8mm
